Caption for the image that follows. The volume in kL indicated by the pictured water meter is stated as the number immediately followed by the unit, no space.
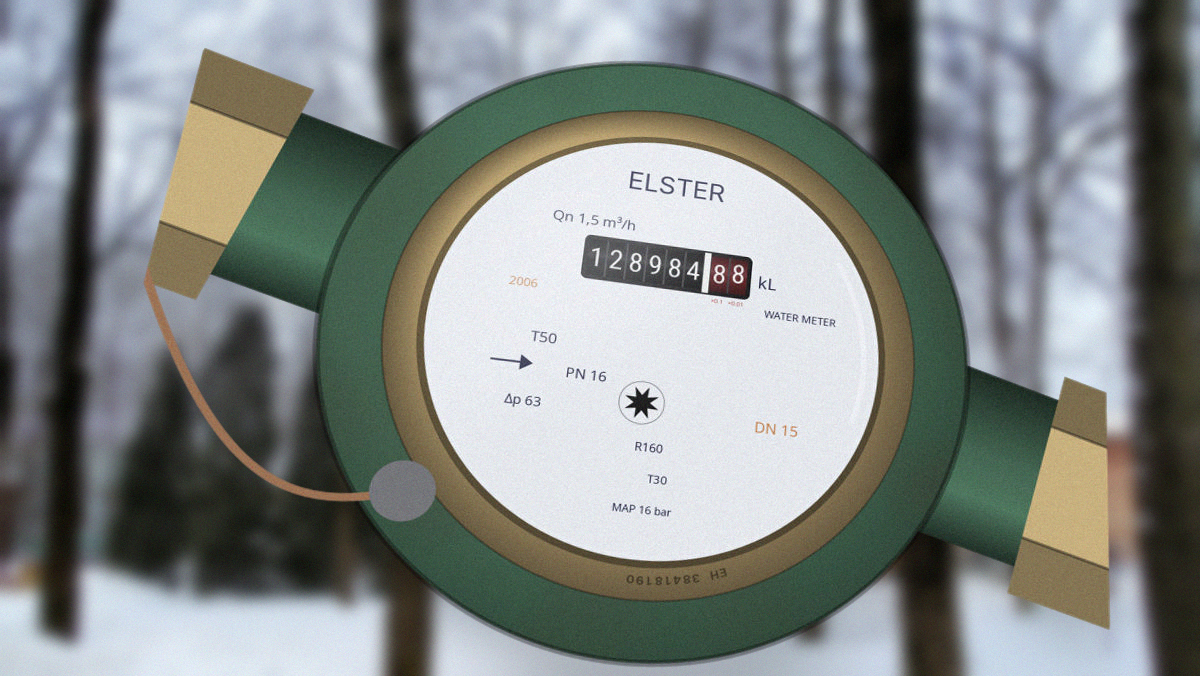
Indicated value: 128984.88kL
